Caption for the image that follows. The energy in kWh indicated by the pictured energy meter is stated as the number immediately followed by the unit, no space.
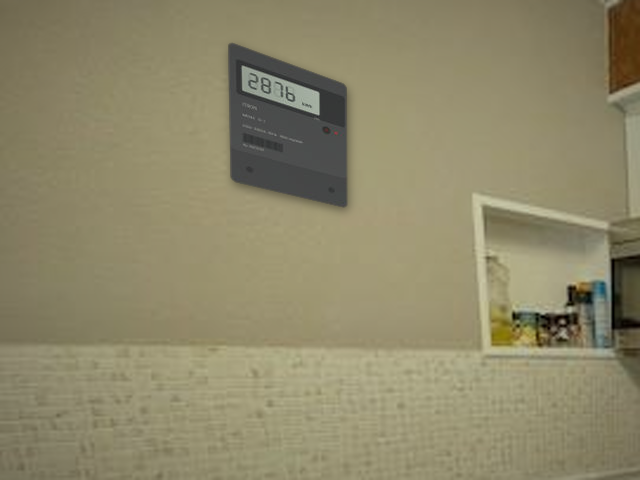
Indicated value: 2876kWh
